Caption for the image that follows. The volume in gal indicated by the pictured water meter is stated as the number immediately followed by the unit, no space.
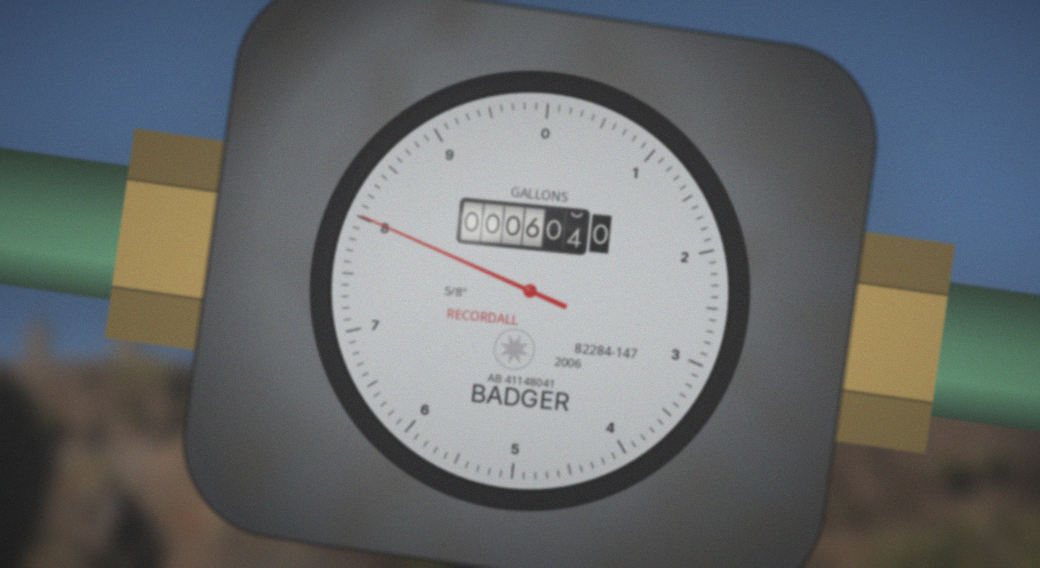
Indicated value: 6038.0gal
